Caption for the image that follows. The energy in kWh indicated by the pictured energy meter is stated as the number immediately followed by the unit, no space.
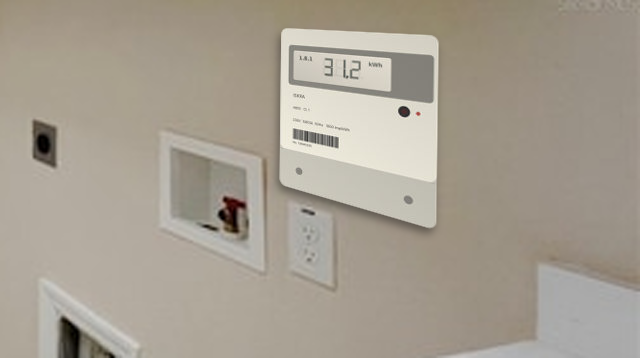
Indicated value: 31.2kWh
